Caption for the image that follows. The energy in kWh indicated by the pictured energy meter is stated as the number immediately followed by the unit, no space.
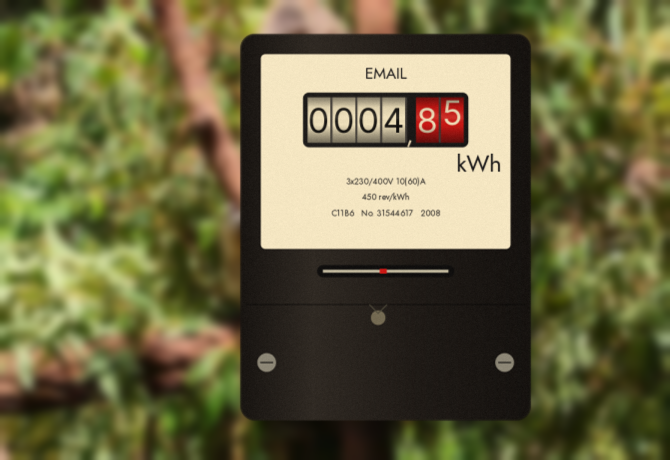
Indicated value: 4.85kWh
